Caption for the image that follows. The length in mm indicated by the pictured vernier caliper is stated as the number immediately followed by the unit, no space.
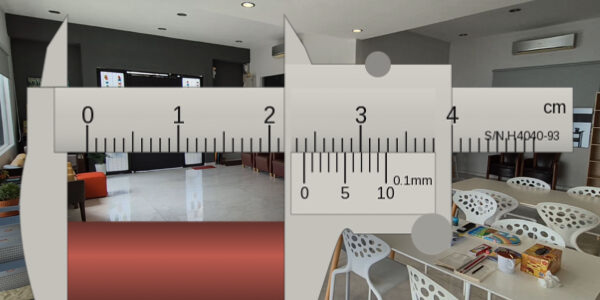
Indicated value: 23.8mm
